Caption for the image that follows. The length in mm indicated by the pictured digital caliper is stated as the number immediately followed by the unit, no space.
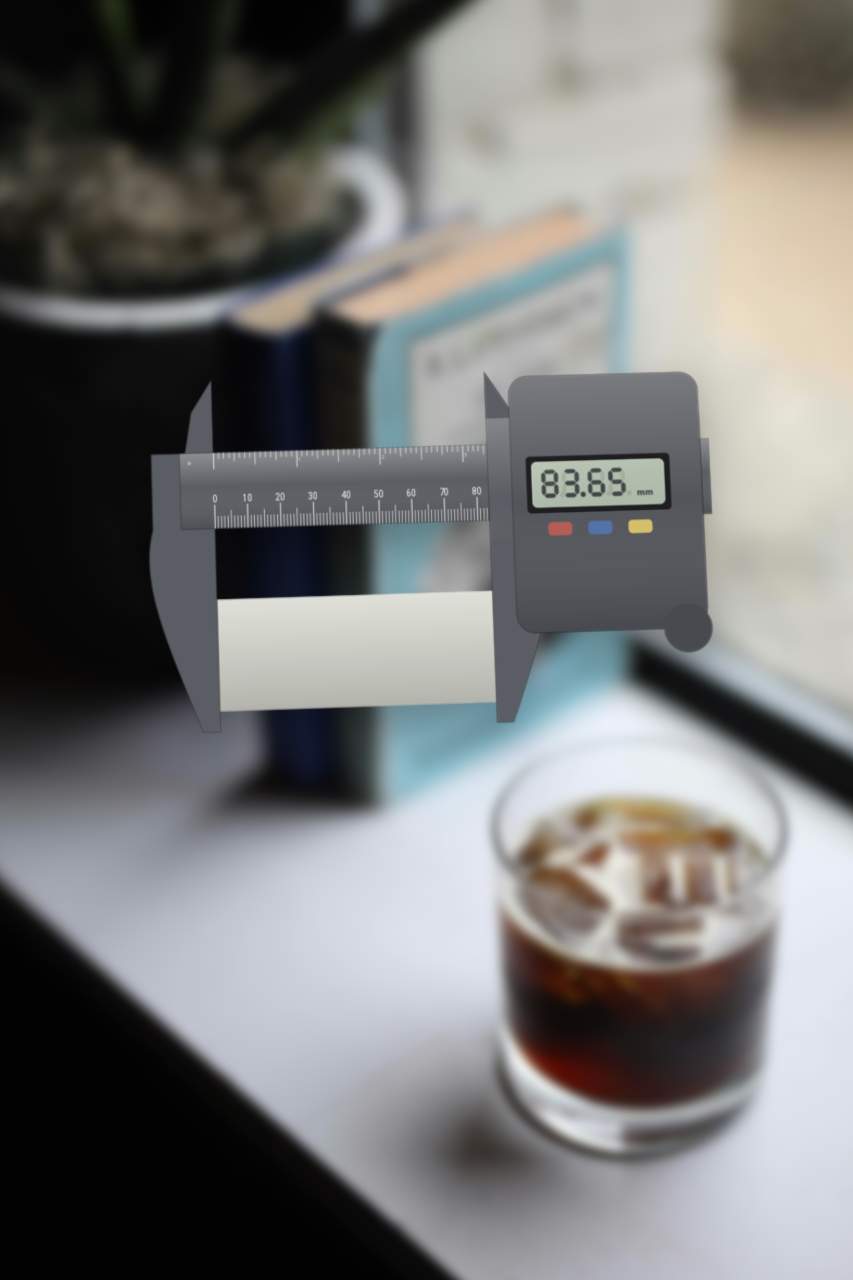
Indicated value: 83.65mm
